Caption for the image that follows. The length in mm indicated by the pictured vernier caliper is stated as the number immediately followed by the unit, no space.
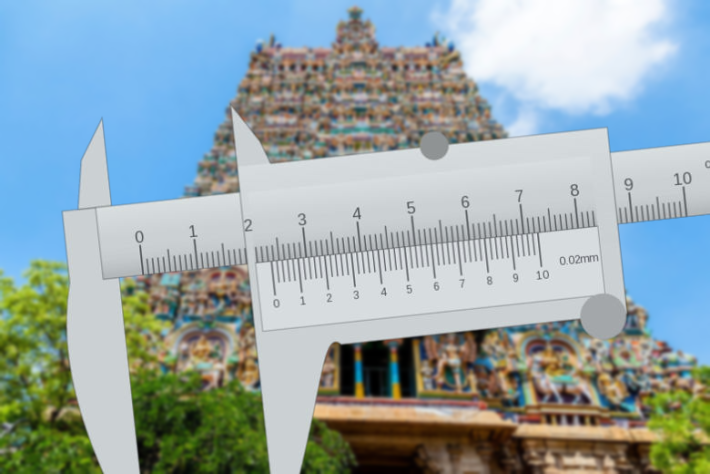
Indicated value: 23.6mm
